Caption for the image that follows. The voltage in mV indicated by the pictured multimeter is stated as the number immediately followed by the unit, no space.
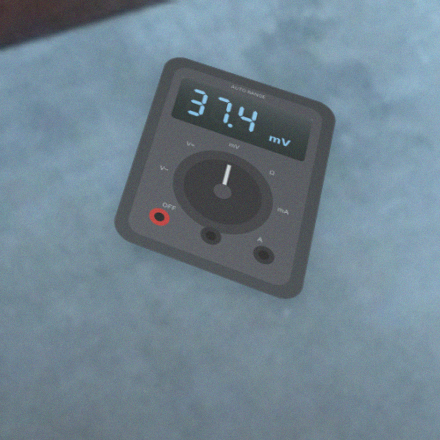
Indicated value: 37.4mV
